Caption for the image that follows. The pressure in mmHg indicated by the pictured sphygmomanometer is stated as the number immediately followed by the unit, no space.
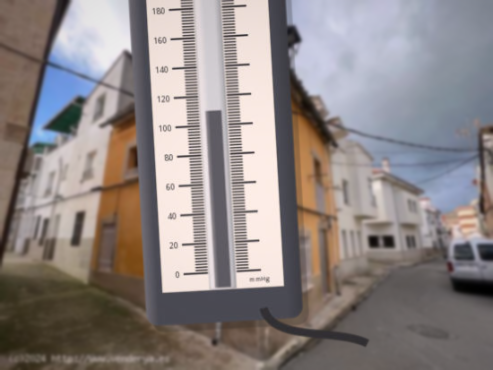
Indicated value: 110mmHg
